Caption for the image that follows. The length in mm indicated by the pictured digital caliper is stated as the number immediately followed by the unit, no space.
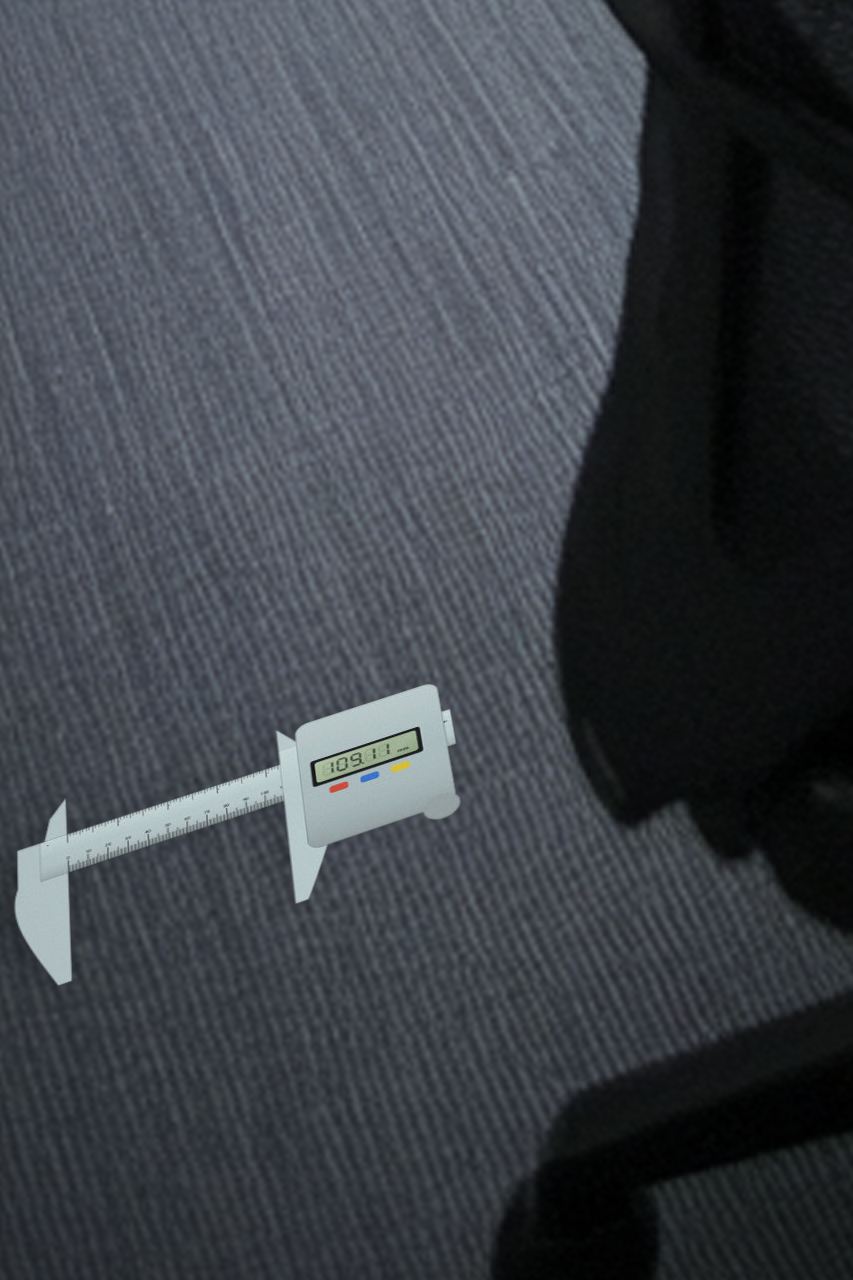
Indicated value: 109.11mm
